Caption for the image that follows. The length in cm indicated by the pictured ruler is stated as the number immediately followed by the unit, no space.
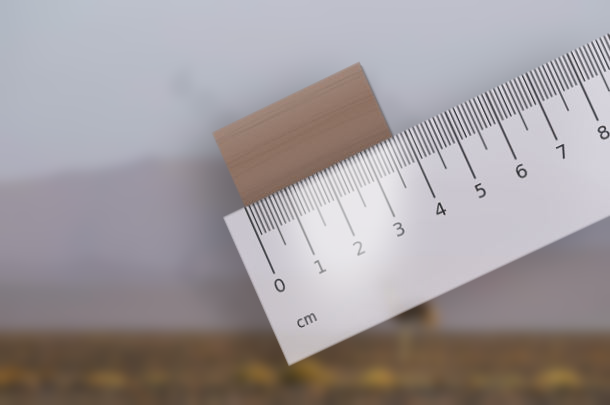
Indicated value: 3.7cm
